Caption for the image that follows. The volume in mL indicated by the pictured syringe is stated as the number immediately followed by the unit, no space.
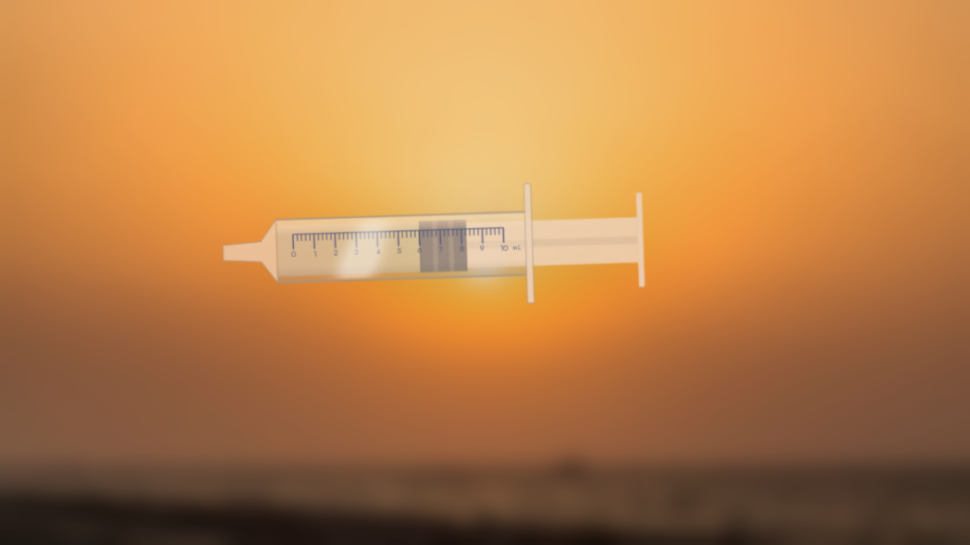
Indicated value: 6mL
